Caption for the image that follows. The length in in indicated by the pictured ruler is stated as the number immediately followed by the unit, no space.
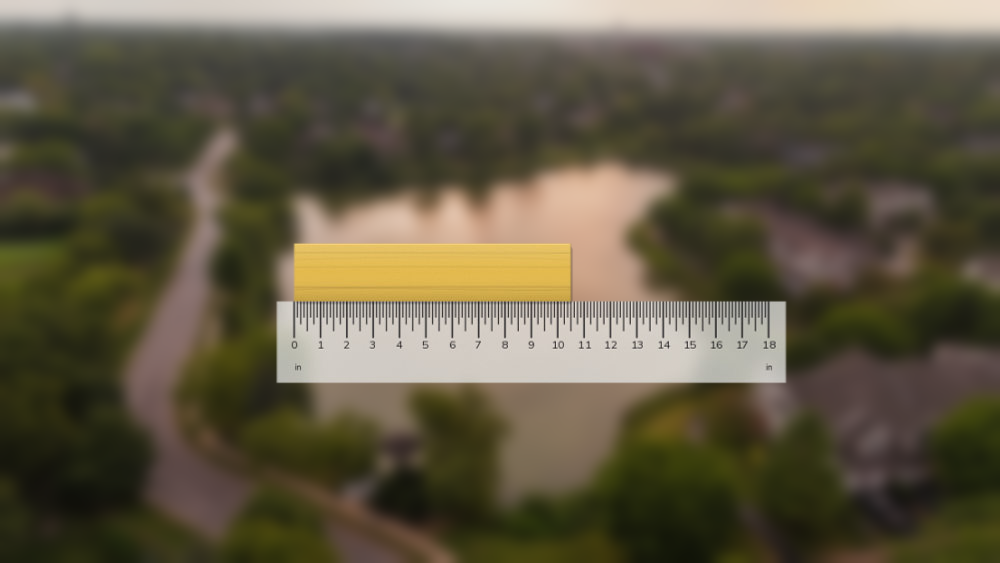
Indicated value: 10.5in
